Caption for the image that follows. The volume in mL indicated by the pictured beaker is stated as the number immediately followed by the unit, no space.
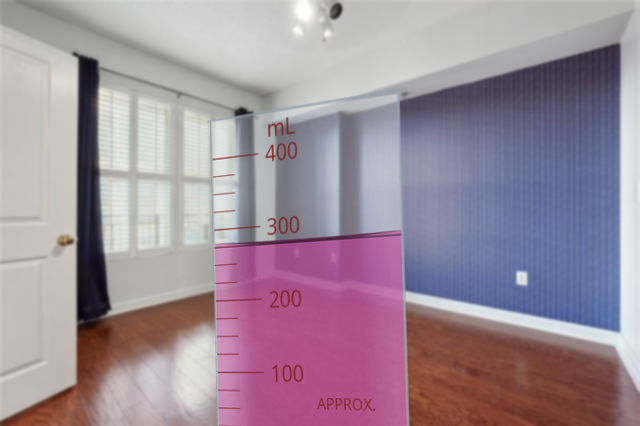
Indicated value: 275mL
